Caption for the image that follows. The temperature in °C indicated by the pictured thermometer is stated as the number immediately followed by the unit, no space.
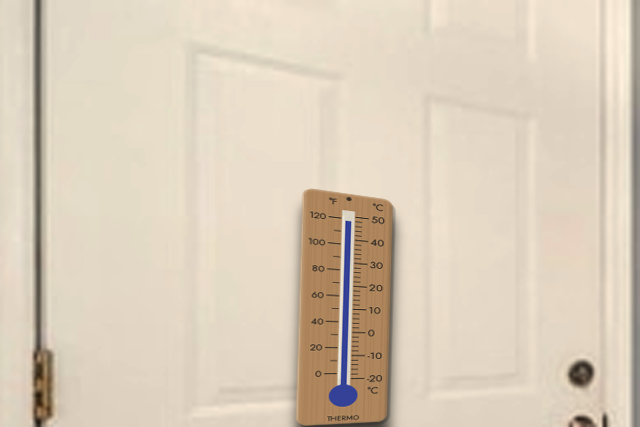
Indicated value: 48°C
